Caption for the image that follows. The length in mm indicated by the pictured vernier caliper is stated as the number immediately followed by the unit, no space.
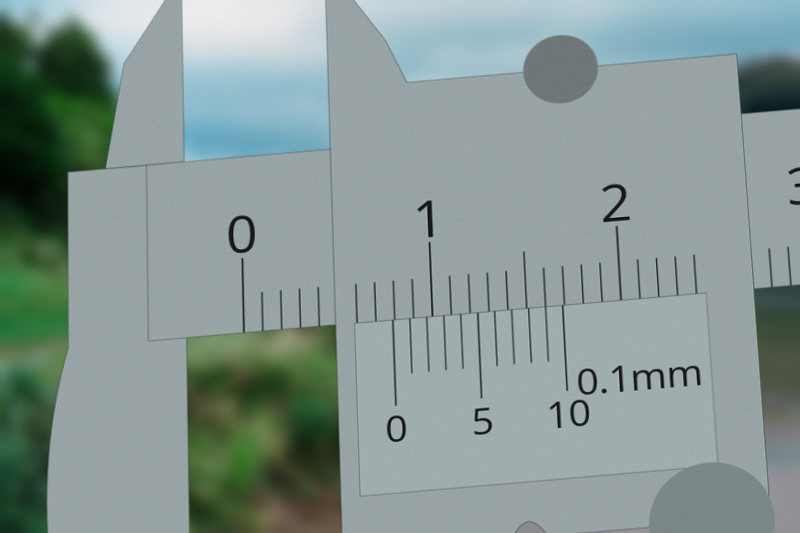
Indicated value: 7.9mm
